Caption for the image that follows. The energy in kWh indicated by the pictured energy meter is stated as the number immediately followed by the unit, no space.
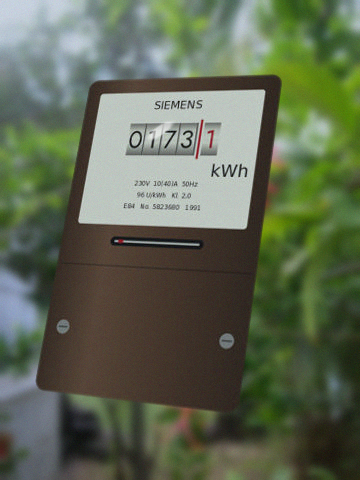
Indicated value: 173.1kWh
